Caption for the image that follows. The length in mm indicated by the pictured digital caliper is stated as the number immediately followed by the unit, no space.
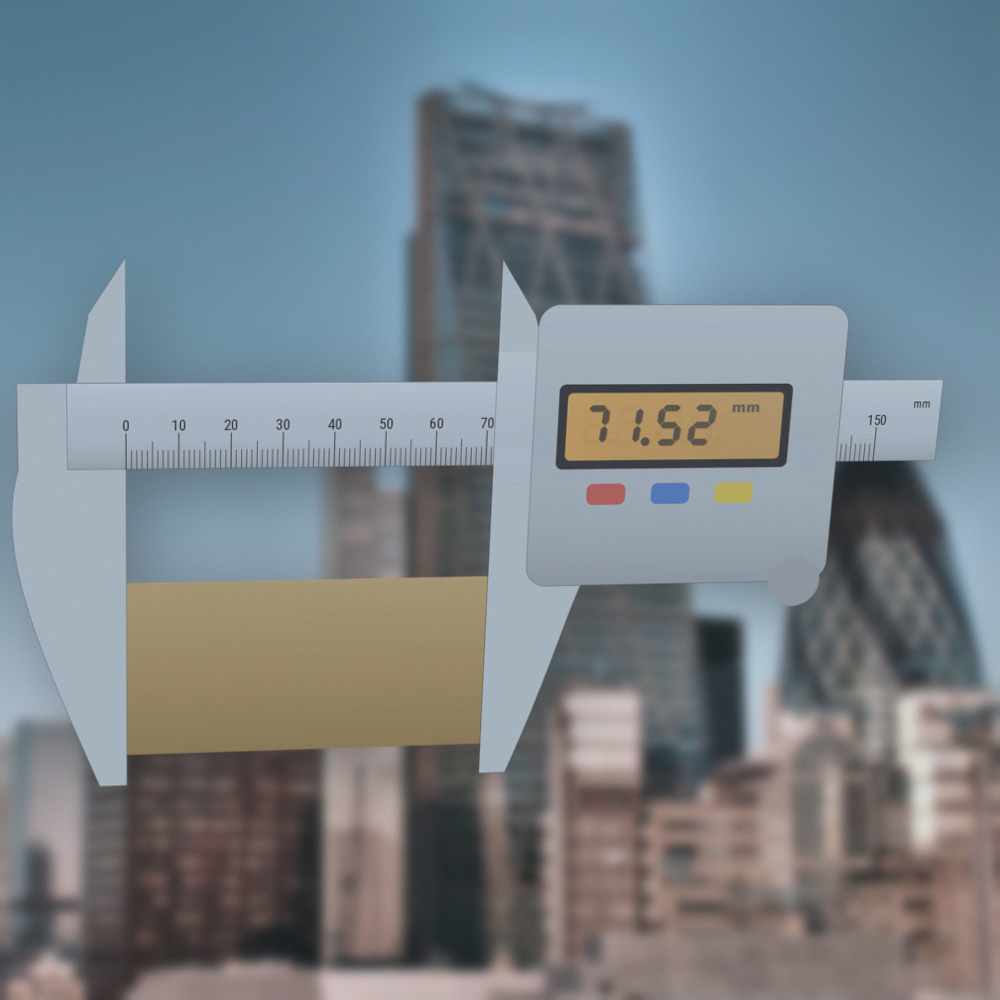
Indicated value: 71.52mm
